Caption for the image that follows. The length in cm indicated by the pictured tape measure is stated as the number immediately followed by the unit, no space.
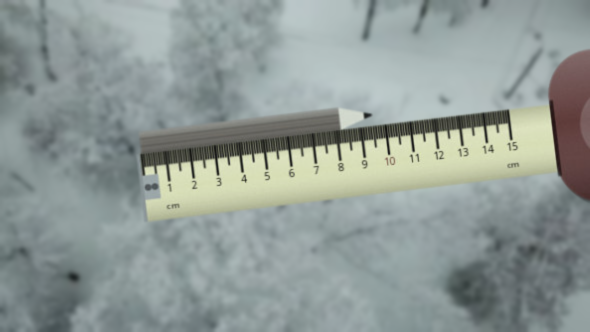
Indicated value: 9.5cm
